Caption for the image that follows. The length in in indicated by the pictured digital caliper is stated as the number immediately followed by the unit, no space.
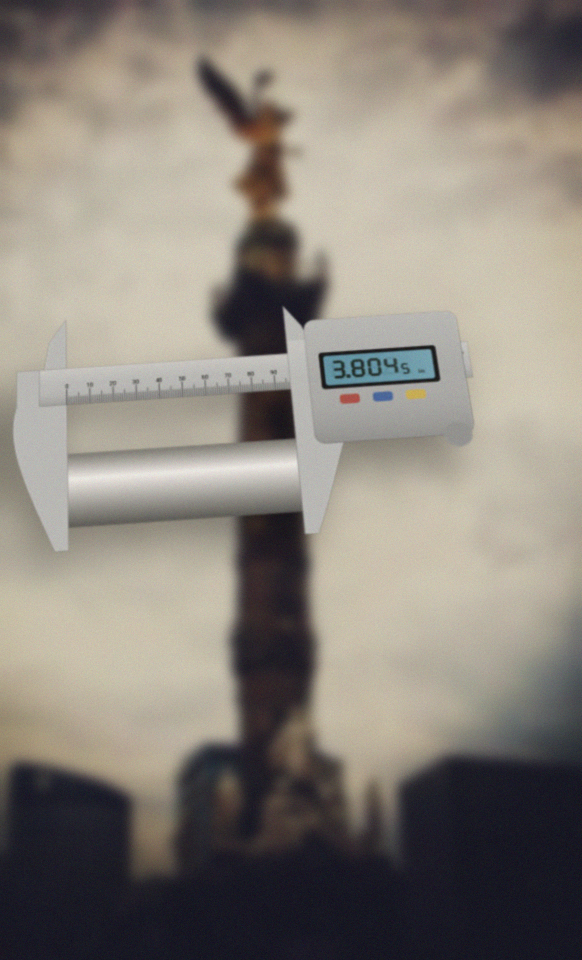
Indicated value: 3.8045in
